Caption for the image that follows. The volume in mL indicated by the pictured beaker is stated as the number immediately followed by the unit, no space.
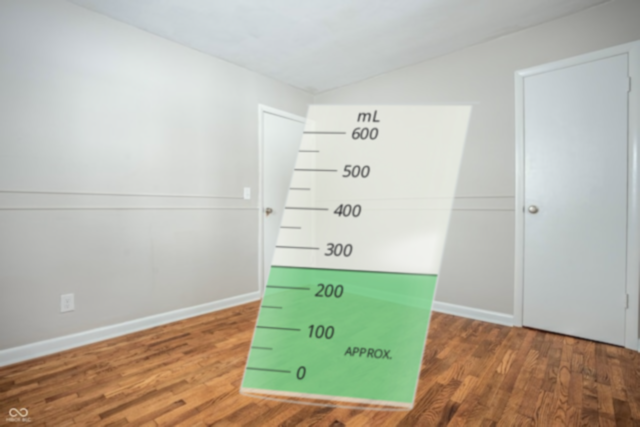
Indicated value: 250mL
